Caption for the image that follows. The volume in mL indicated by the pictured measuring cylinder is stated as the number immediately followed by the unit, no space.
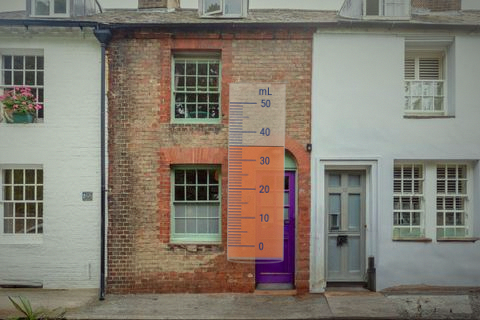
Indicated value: 35mL
